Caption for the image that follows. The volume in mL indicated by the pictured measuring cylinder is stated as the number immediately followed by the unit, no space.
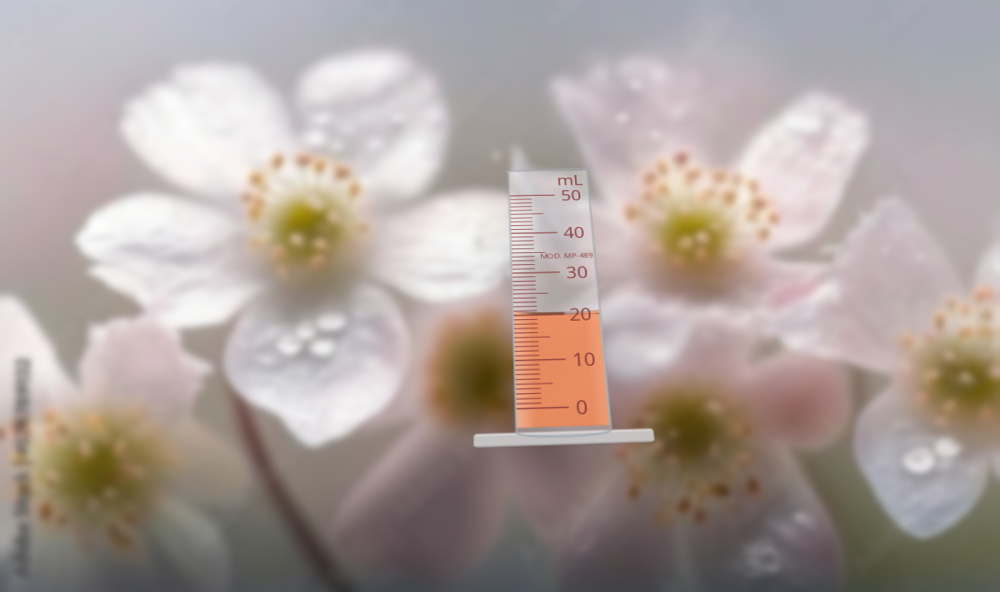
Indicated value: 20mL
